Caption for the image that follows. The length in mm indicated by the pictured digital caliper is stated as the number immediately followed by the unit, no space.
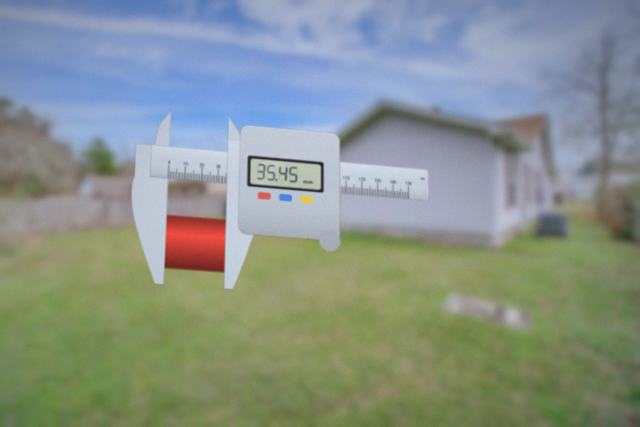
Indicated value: 35.45mm
